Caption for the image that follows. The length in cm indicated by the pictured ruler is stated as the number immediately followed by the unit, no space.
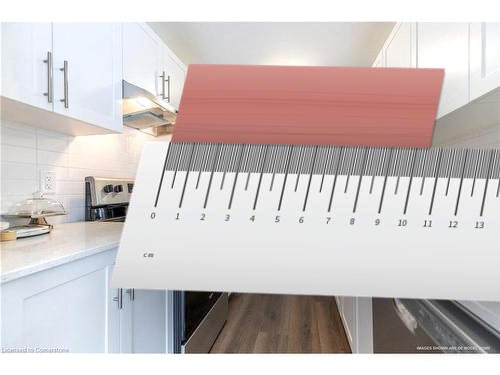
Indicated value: 10.5cm
